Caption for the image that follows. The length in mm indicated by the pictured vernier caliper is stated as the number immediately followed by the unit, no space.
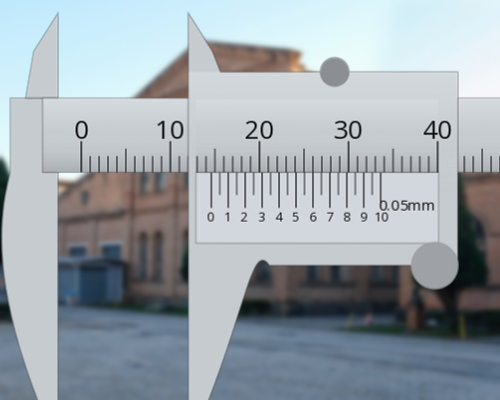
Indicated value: 14.6mm
